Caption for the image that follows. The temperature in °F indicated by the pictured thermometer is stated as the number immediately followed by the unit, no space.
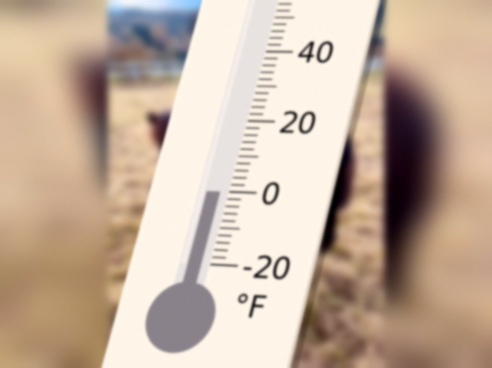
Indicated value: 0°F
